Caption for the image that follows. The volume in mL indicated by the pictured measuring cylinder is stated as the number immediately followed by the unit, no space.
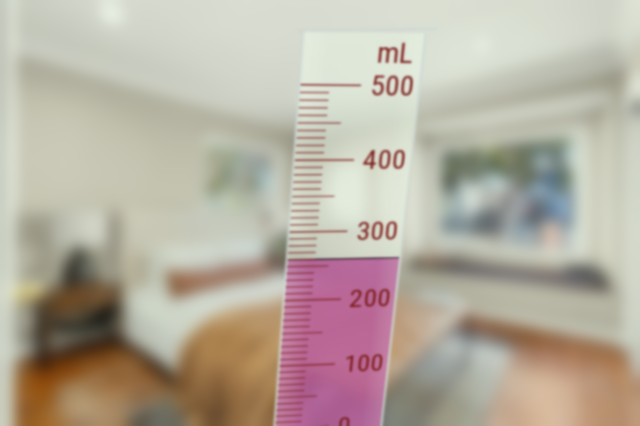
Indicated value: 260mL
